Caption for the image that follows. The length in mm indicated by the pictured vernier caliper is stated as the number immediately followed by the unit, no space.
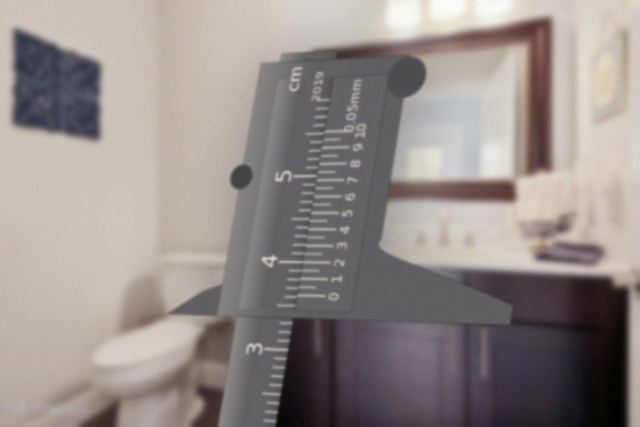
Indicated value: 36.2mm
